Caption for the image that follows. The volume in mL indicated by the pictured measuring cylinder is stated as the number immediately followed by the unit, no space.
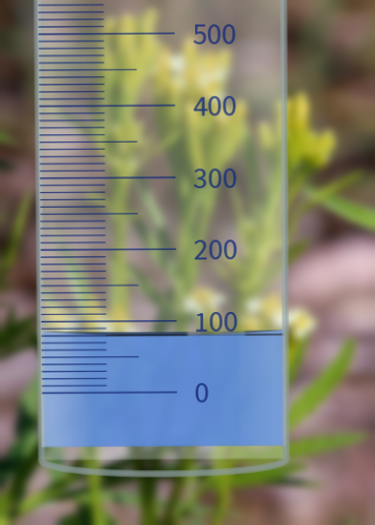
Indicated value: 80mL
